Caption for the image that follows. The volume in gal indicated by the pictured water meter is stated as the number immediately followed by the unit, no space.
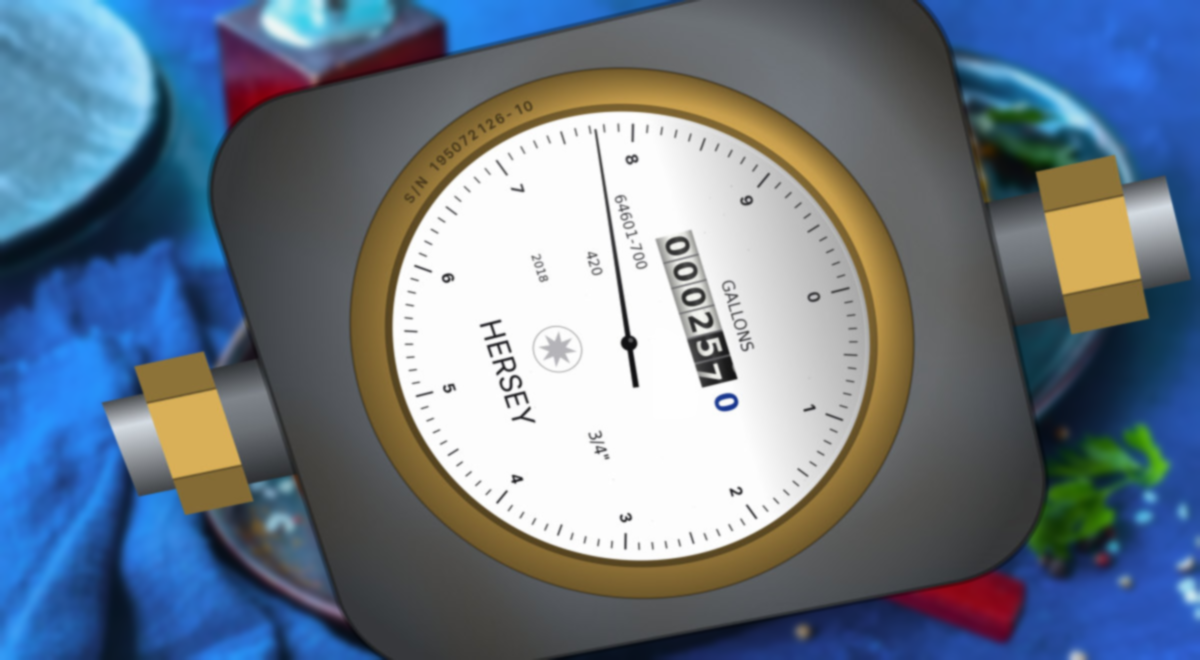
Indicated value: 2567.7gal
